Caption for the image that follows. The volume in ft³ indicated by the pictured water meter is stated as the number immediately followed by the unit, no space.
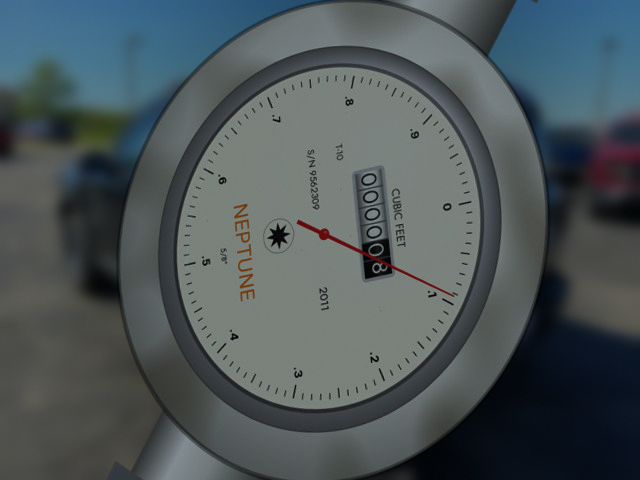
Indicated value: 8.09ft³
